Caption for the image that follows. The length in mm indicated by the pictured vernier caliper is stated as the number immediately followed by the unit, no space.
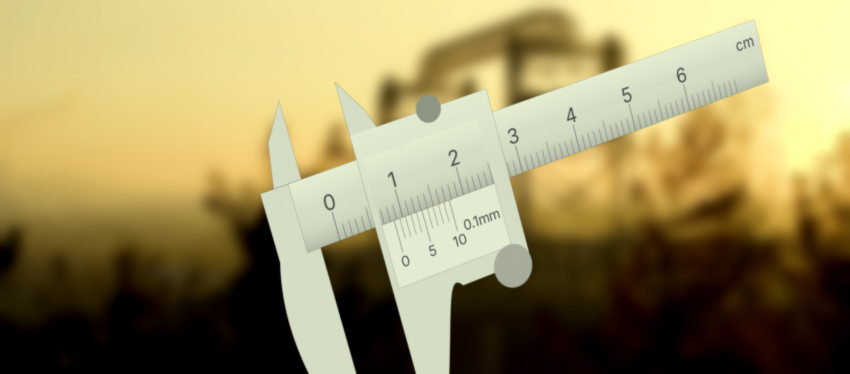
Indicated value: 8.6mm
